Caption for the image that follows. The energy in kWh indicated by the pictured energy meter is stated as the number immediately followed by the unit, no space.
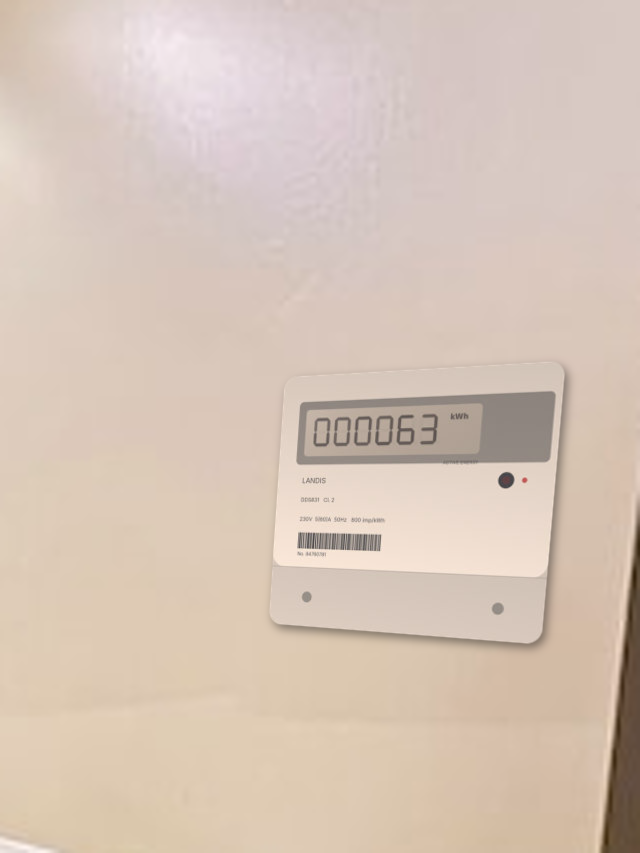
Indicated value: 63kWh
